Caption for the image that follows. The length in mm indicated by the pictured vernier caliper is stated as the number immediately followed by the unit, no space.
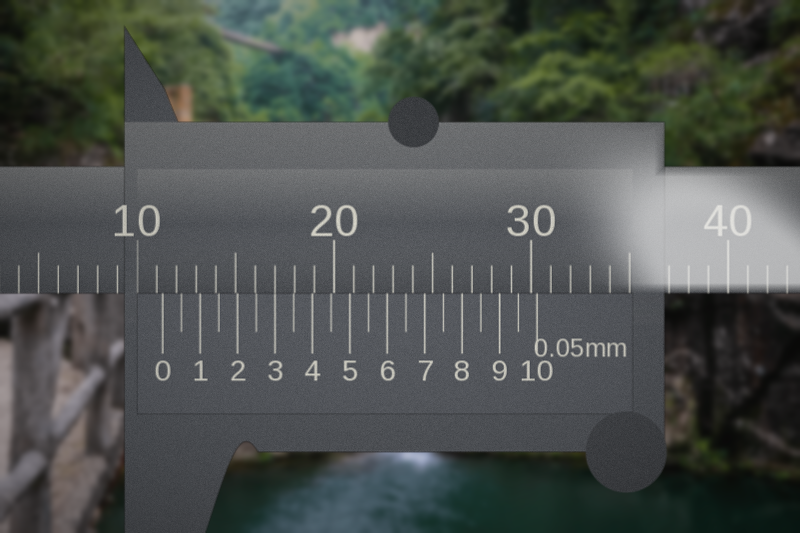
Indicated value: 11.3mm
